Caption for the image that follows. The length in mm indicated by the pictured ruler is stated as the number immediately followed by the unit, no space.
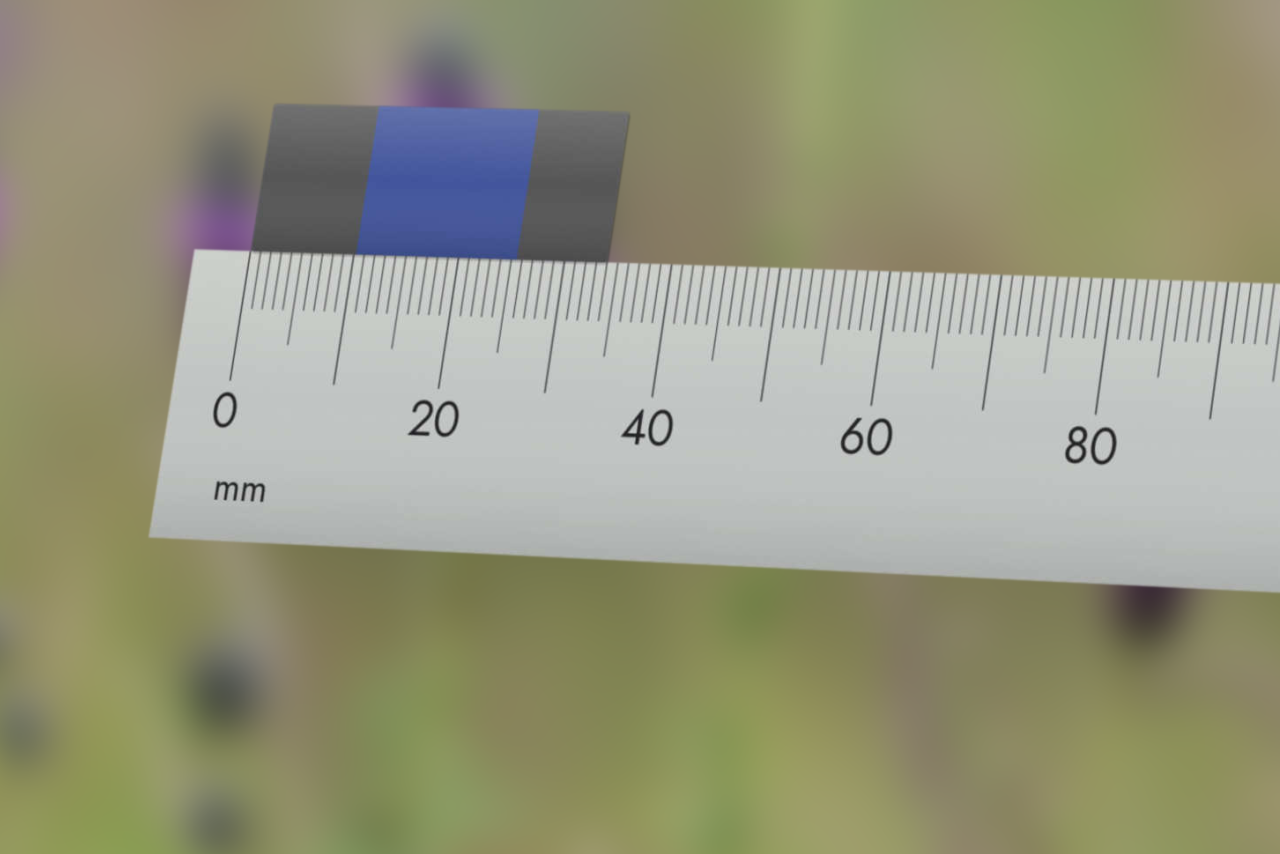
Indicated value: 34mm
